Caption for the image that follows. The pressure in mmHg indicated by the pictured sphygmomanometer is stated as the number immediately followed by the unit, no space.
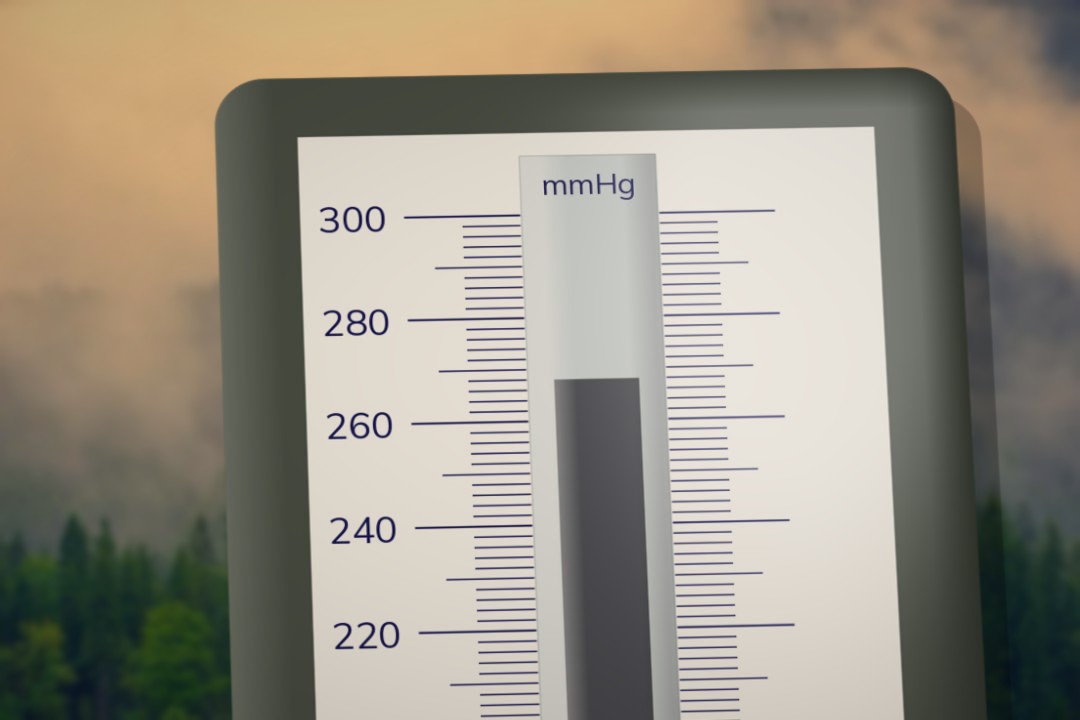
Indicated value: 268mmHg
